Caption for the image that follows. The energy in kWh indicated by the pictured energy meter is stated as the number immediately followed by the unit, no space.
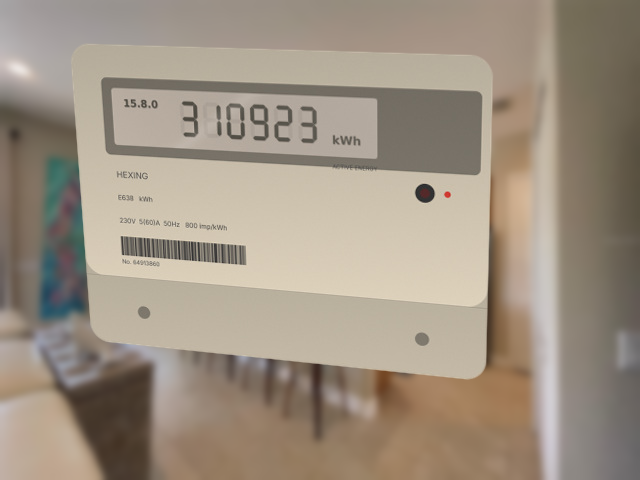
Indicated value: 310923kWh
